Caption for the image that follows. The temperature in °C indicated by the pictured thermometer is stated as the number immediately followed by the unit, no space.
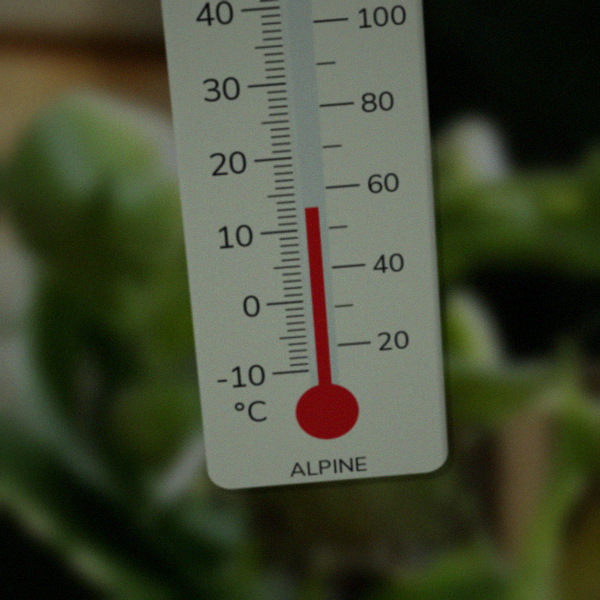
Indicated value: 13°C
